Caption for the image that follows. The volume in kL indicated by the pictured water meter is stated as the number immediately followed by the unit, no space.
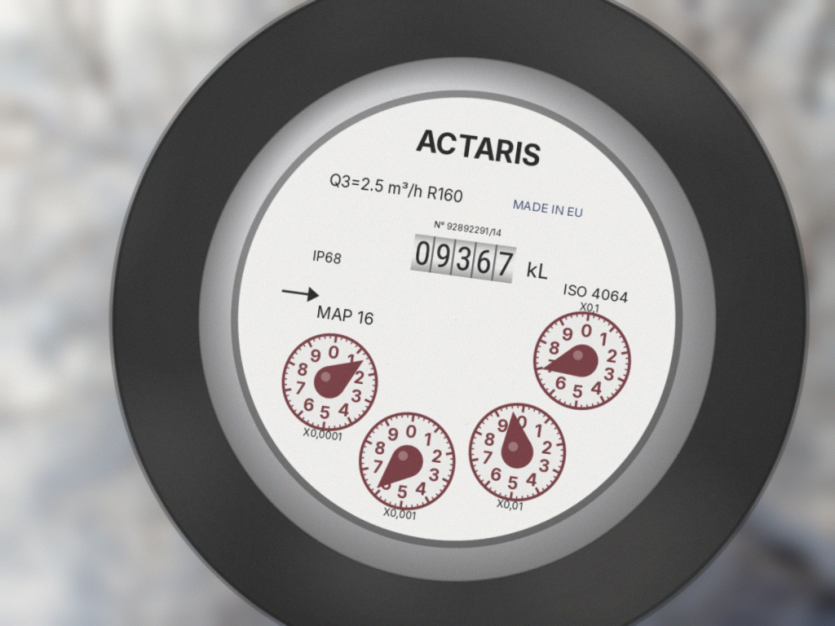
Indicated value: 9367.6961kL
